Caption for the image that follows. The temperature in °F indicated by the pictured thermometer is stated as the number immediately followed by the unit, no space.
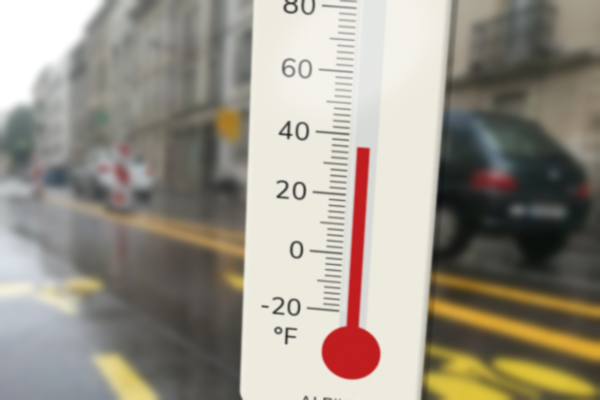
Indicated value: 36°F
